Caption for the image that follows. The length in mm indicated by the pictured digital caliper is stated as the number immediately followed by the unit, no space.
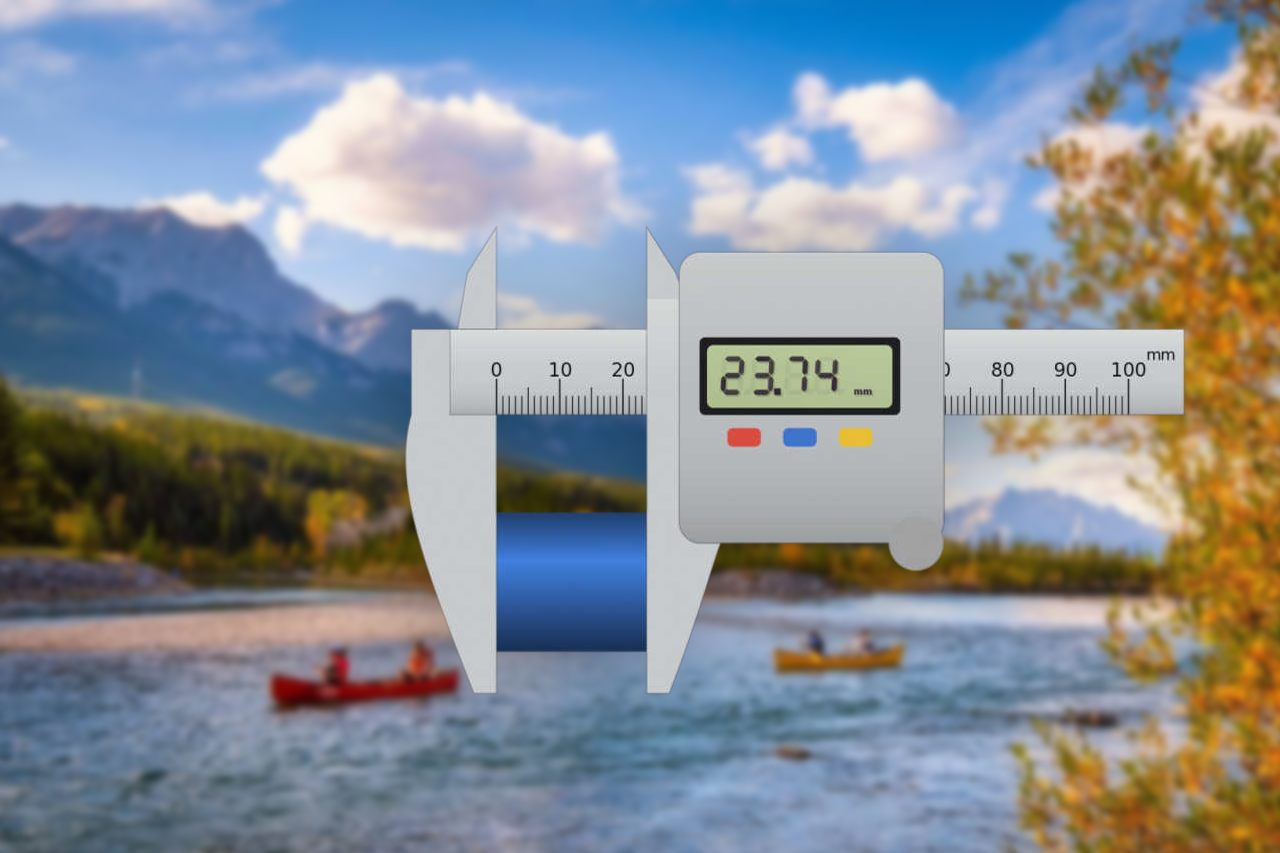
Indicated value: 23.74mm
